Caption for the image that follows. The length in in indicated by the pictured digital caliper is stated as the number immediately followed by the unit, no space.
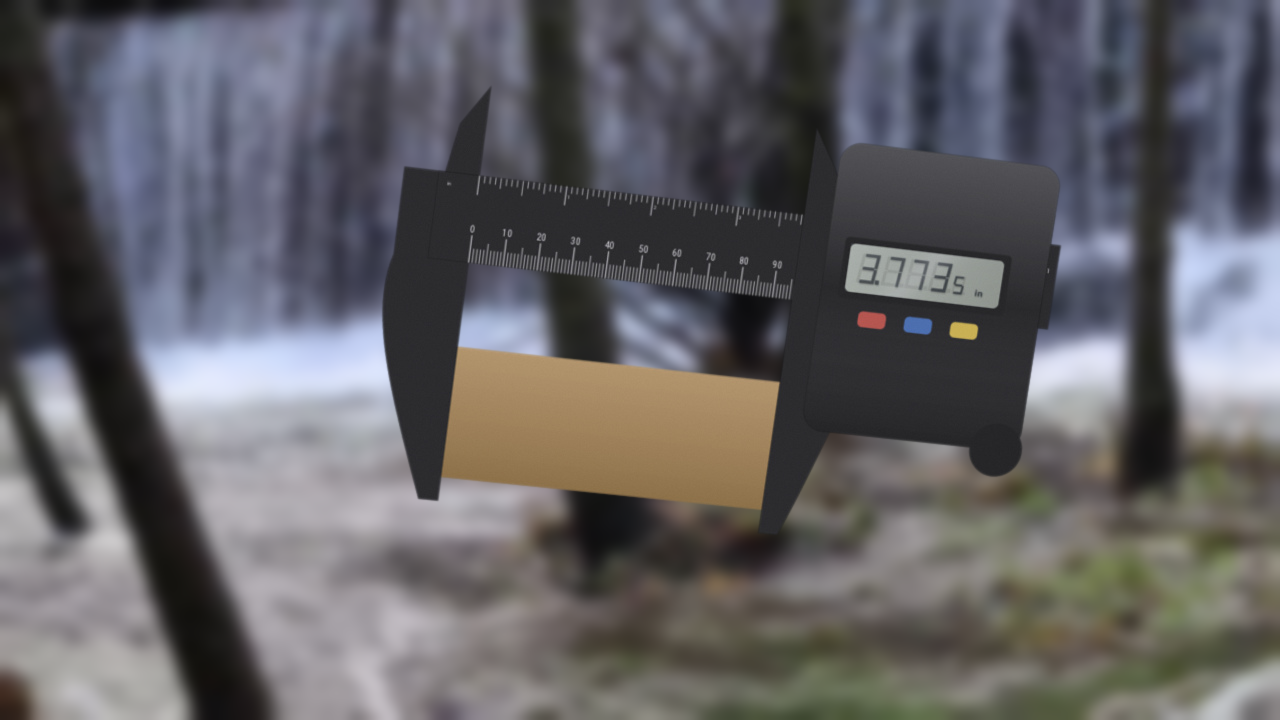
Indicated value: 3.7735in
